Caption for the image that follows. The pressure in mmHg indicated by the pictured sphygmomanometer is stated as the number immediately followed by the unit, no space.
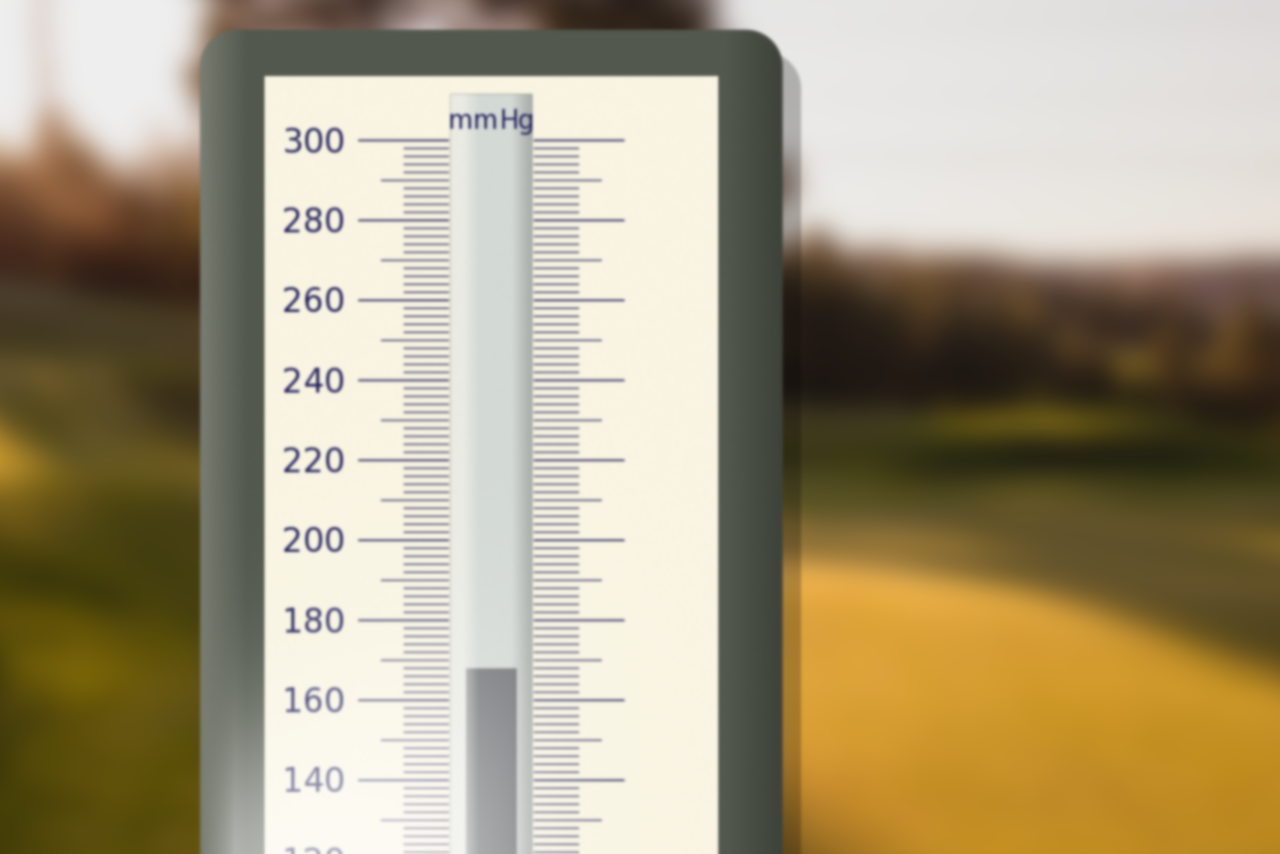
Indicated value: 168mmHg
